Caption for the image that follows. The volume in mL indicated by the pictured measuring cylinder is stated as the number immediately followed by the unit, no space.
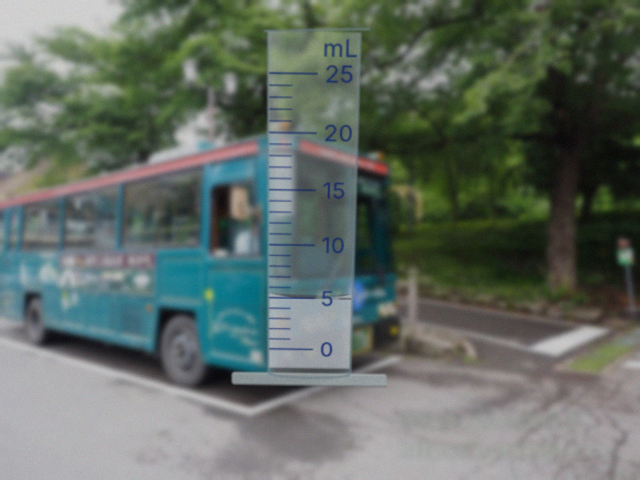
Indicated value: 5mL
